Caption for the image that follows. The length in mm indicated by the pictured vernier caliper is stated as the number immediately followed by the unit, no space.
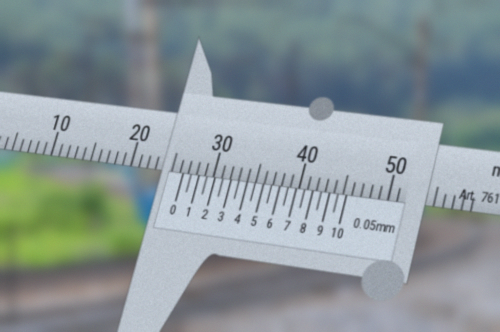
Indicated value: 26.4mm
